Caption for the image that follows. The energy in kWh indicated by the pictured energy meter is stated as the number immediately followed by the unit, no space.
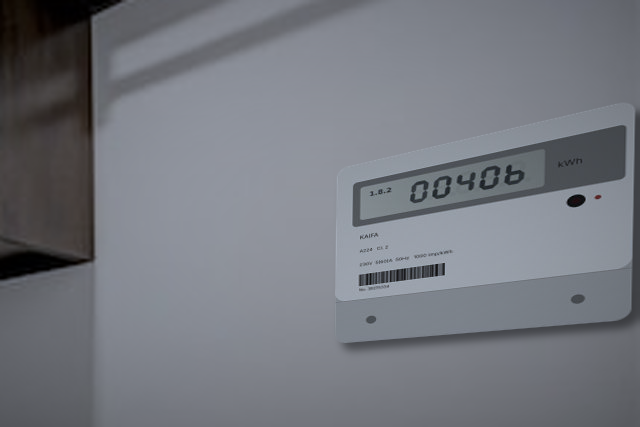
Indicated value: 406kWh
